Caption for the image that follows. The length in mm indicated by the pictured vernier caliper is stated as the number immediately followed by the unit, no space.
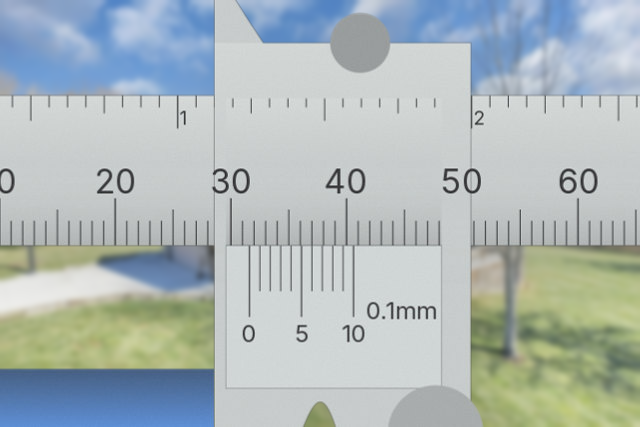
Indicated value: 31.6mm
